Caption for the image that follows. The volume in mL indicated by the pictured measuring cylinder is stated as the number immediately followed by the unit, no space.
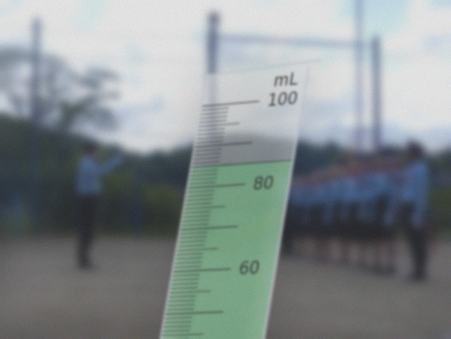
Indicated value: 85mL
